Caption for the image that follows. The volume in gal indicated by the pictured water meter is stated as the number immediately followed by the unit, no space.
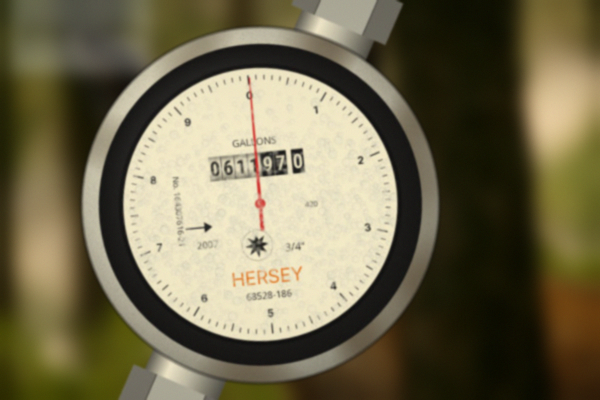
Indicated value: 611970.0gal
